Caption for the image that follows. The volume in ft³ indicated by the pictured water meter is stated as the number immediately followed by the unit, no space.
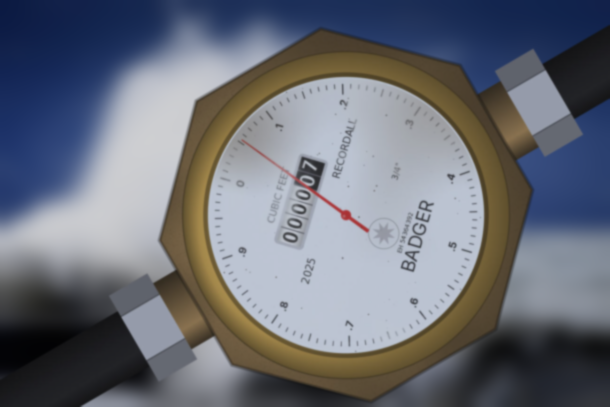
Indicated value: 7.05ft³
